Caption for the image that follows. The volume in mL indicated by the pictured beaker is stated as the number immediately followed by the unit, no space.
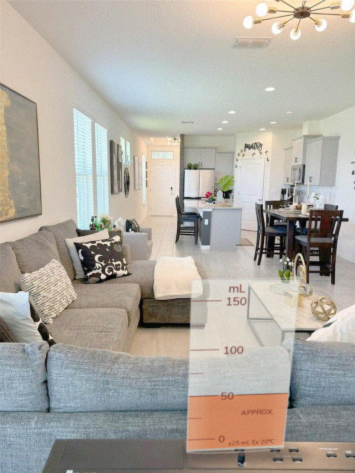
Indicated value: 50mL
